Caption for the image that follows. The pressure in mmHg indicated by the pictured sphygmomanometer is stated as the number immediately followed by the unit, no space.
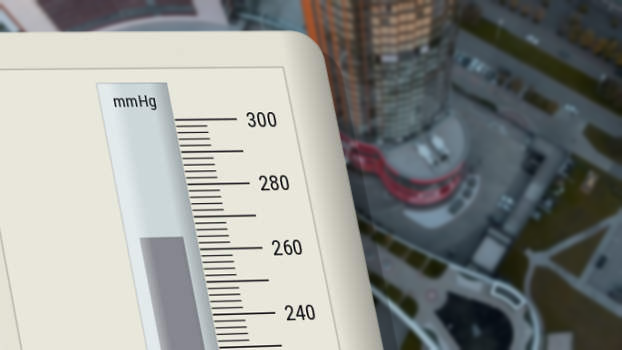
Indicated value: 264mmHg
